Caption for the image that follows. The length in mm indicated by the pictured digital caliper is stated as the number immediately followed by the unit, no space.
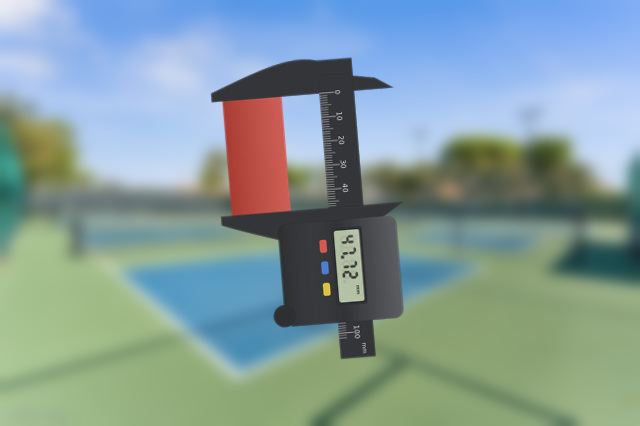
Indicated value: 47.72mm
